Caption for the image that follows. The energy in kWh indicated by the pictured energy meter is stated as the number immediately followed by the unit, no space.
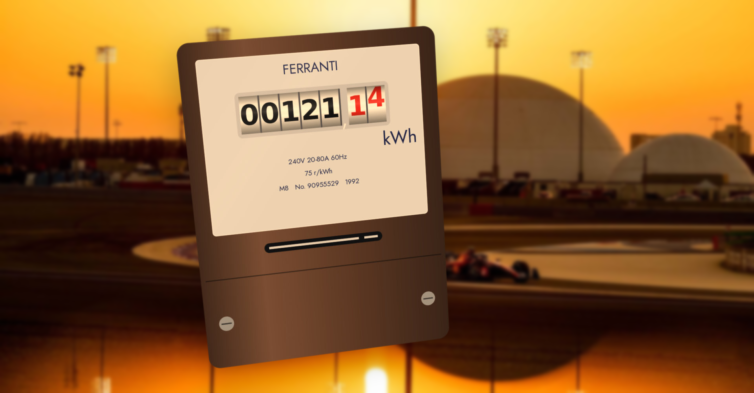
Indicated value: 121.14kWh
